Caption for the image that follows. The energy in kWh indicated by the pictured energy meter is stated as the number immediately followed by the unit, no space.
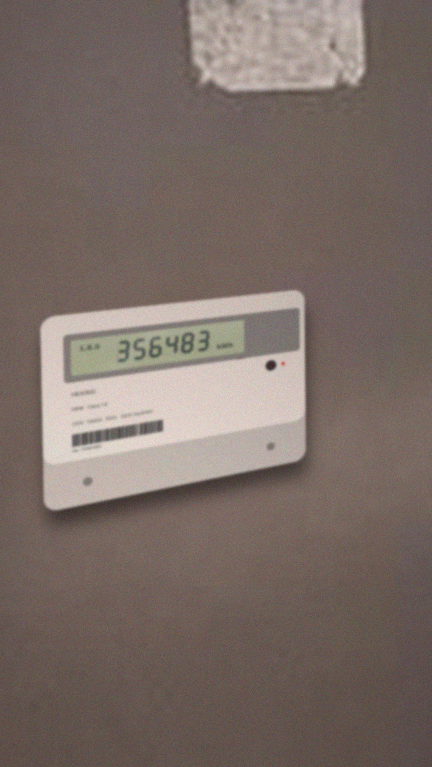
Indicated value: 356483kWh
